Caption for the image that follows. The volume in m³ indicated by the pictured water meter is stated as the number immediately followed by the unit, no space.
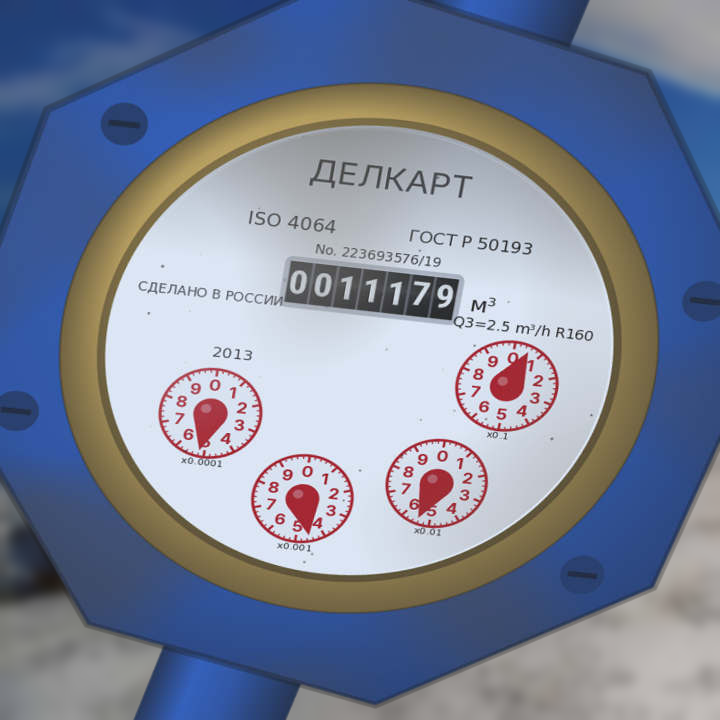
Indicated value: 11179.0545m³
